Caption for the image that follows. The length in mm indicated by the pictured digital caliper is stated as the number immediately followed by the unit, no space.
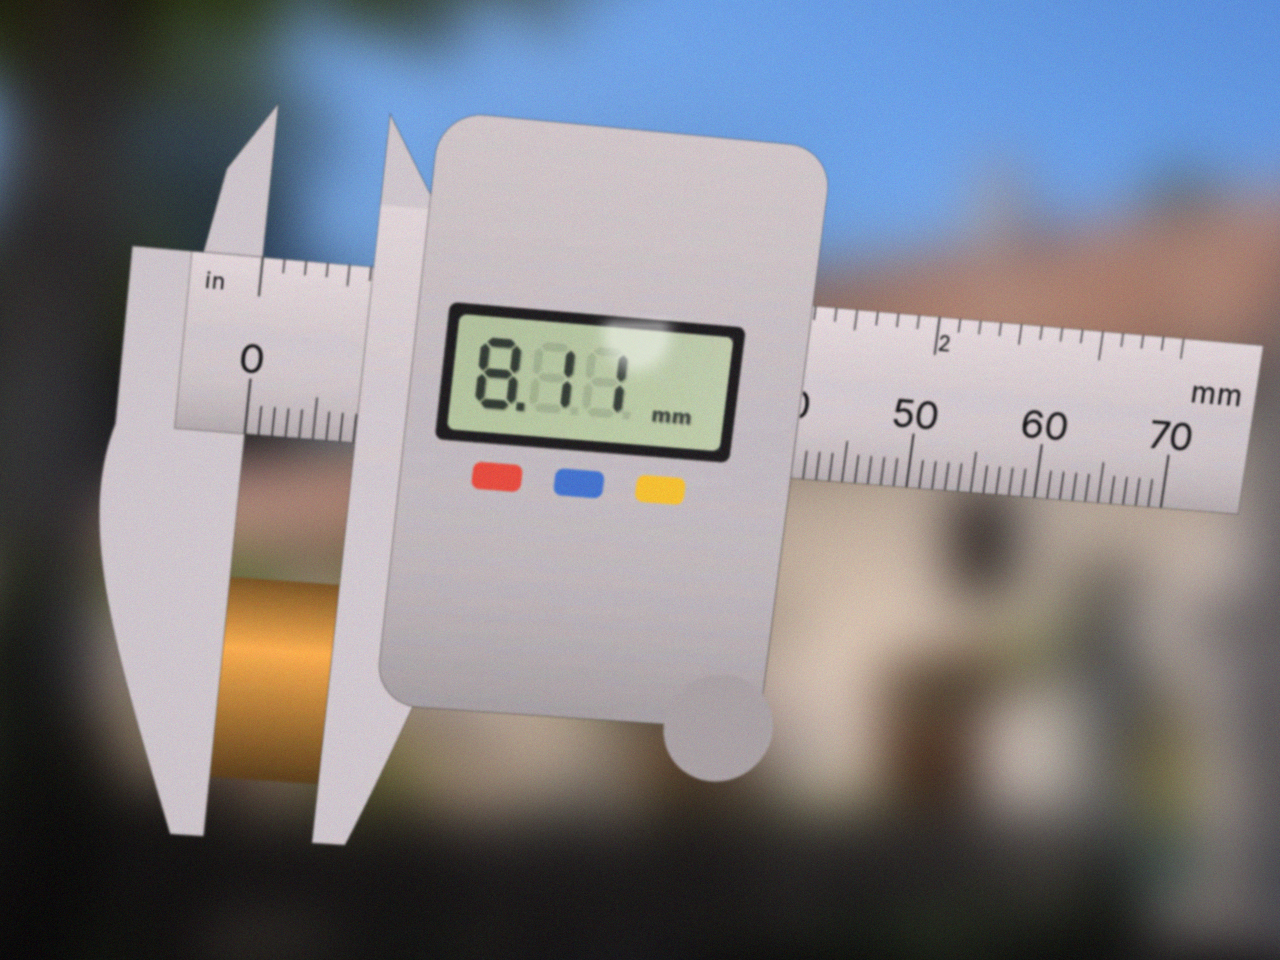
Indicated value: 8.11mm
